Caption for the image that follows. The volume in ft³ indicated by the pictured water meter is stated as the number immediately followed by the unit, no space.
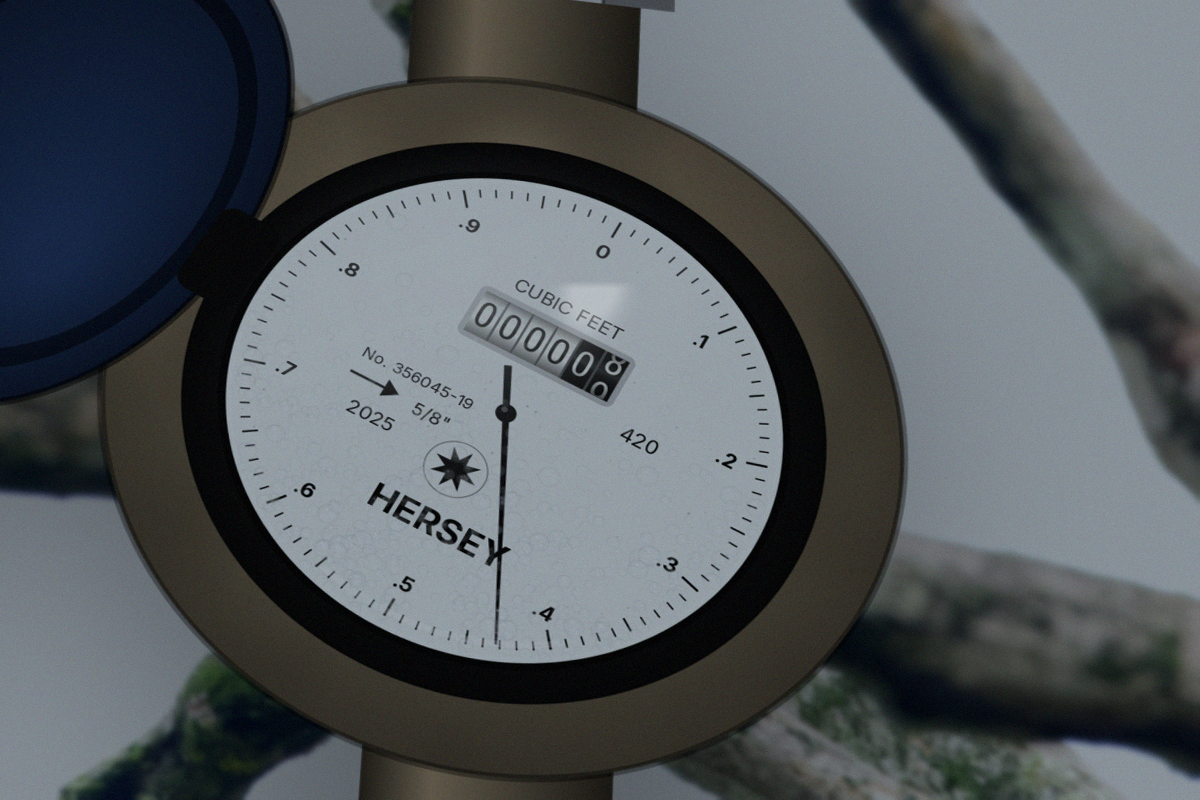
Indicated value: 8.43ft³
